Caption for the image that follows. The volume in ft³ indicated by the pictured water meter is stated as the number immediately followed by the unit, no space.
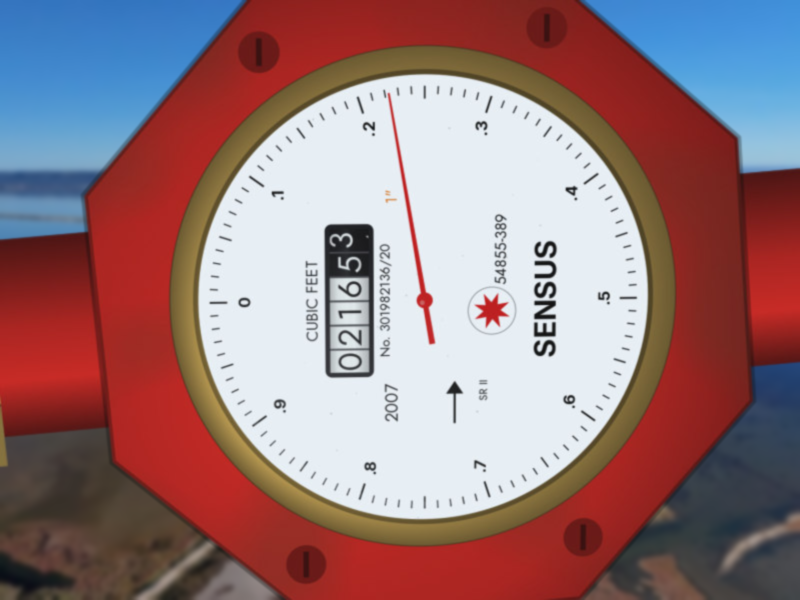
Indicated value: 21653.22ft³
